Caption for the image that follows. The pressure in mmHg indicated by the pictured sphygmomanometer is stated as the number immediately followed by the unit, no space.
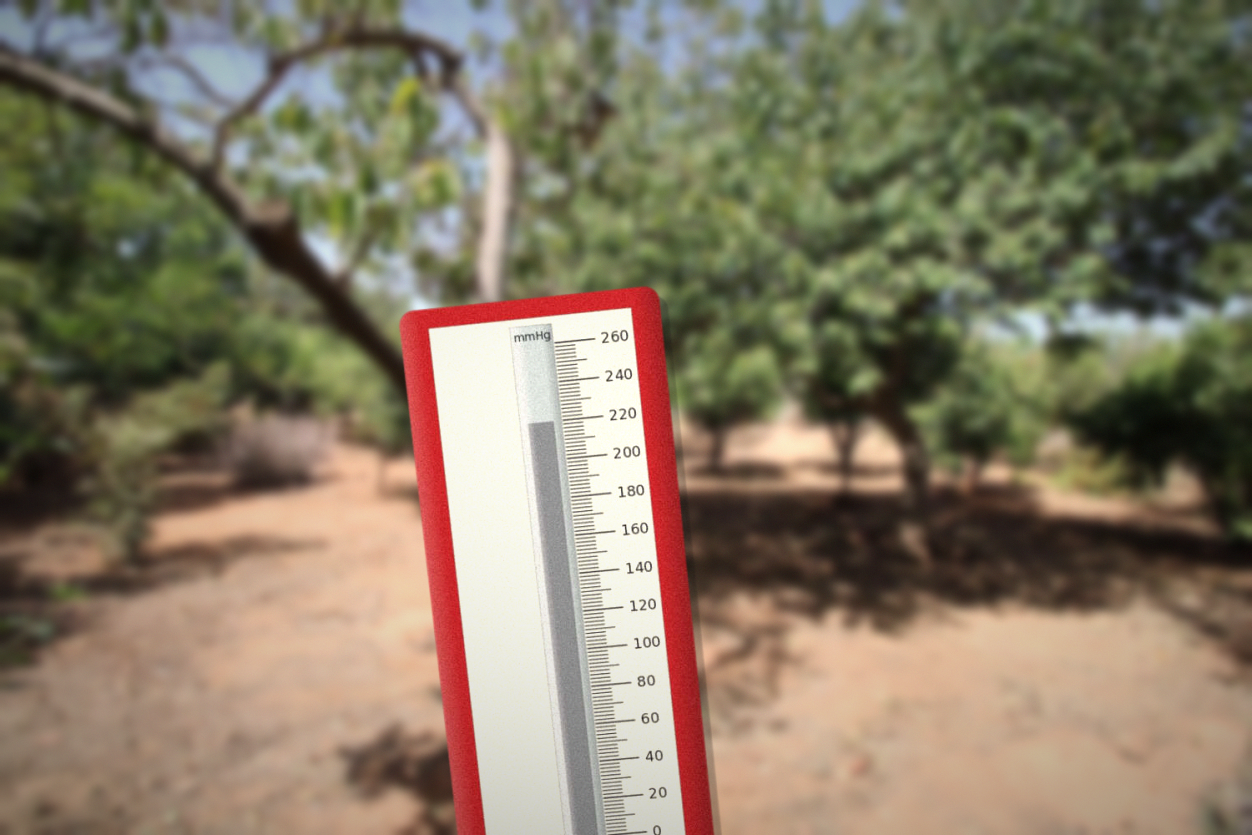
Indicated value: 220mmHg
